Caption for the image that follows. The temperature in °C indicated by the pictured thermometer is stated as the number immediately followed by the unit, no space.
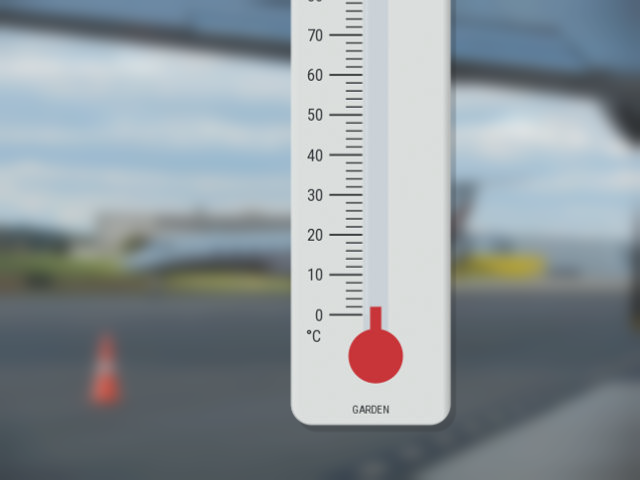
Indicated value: 2°C
